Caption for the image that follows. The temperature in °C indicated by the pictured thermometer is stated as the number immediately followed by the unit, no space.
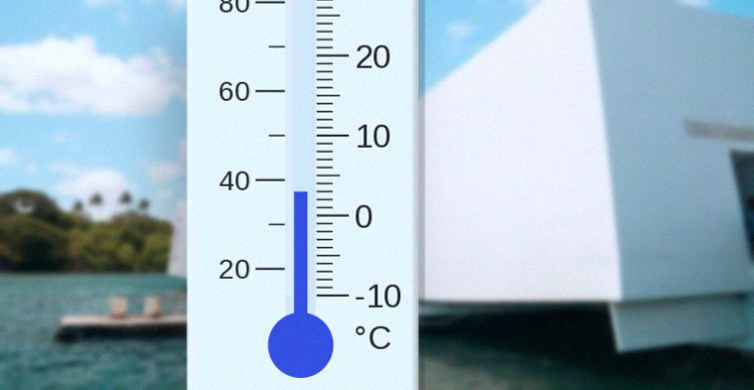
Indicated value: 3°C
